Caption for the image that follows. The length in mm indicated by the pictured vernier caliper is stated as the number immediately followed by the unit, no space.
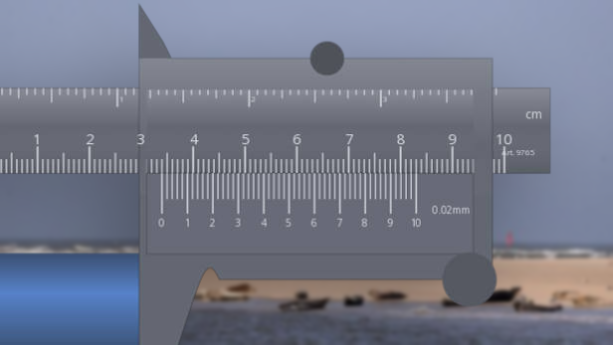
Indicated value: 34.0mm
